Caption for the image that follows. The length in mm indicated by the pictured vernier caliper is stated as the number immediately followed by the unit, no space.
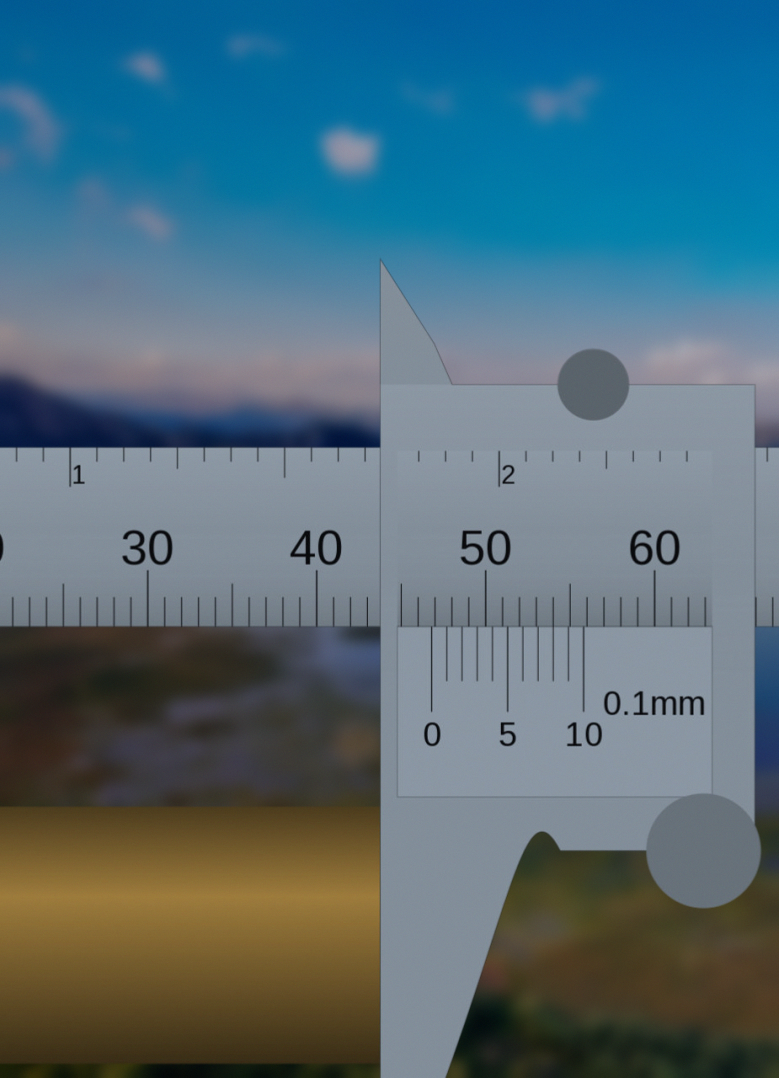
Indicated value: 46.8mm
